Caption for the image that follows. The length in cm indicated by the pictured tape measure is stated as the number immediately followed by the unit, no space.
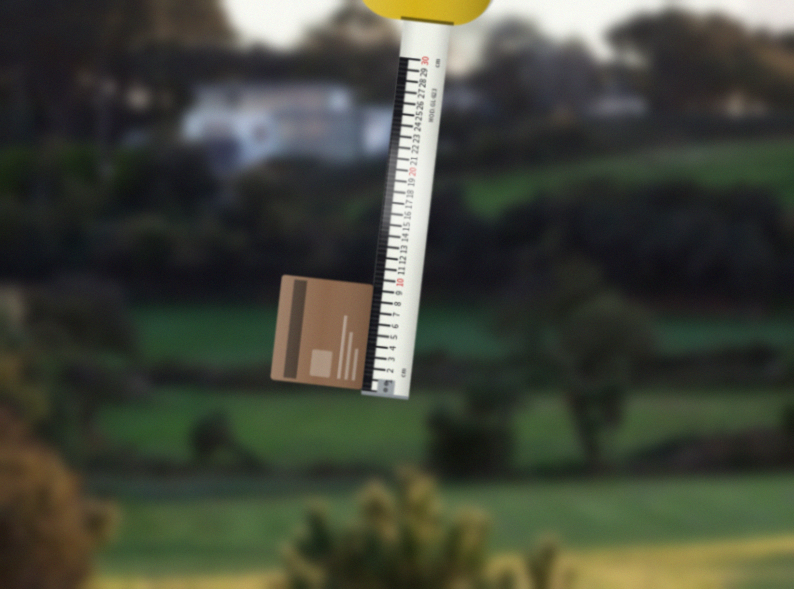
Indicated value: 9.5cm
